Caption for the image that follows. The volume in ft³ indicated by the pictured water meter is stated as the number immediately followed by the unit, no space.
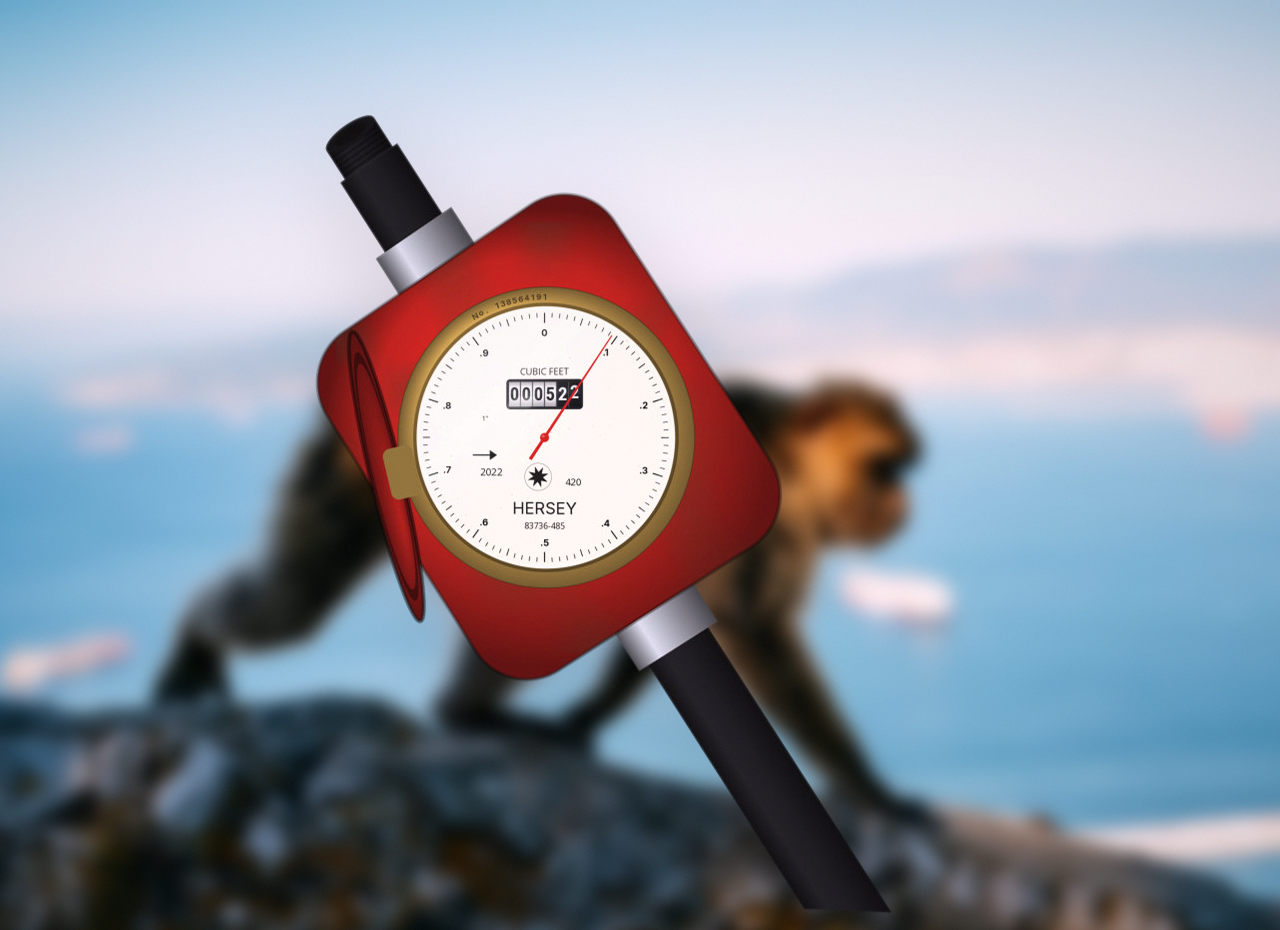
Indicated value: 522.09ft³
